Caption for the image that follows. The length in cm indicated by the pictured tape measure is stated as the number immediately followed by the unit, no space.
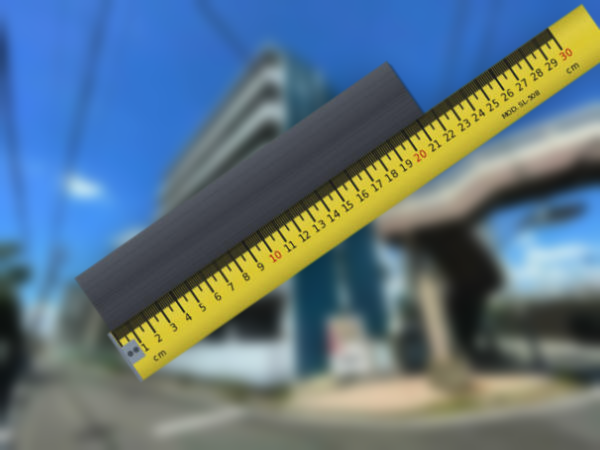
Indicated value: 21.5cm
